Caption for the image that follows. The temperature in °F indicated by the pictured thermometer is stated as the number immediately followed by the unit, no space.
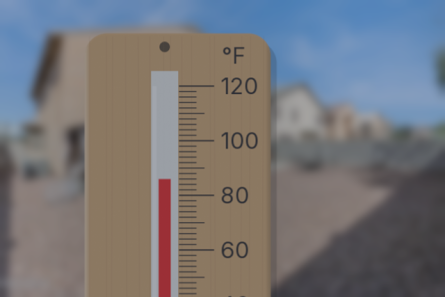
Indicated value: 86°F
